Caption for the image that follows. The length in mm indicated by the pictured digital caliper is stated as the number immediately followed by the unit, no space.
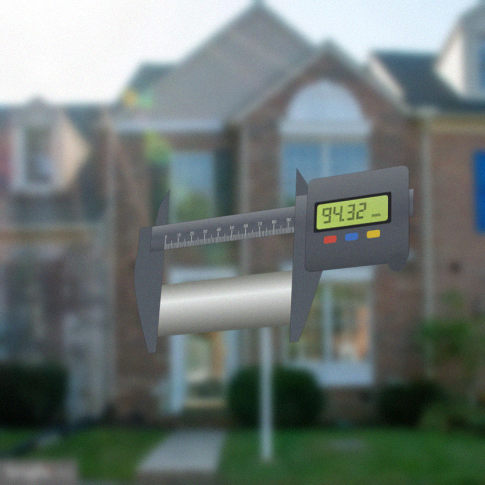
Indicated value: 94.32mm
